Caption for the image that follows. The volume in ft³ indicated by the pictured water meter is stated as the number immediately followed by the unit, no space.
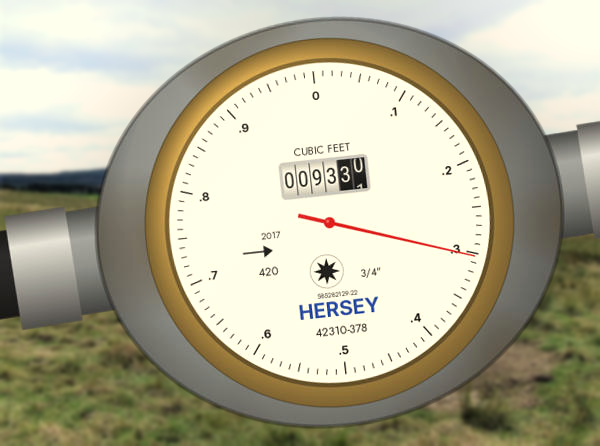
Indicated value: 9330.30ft³
